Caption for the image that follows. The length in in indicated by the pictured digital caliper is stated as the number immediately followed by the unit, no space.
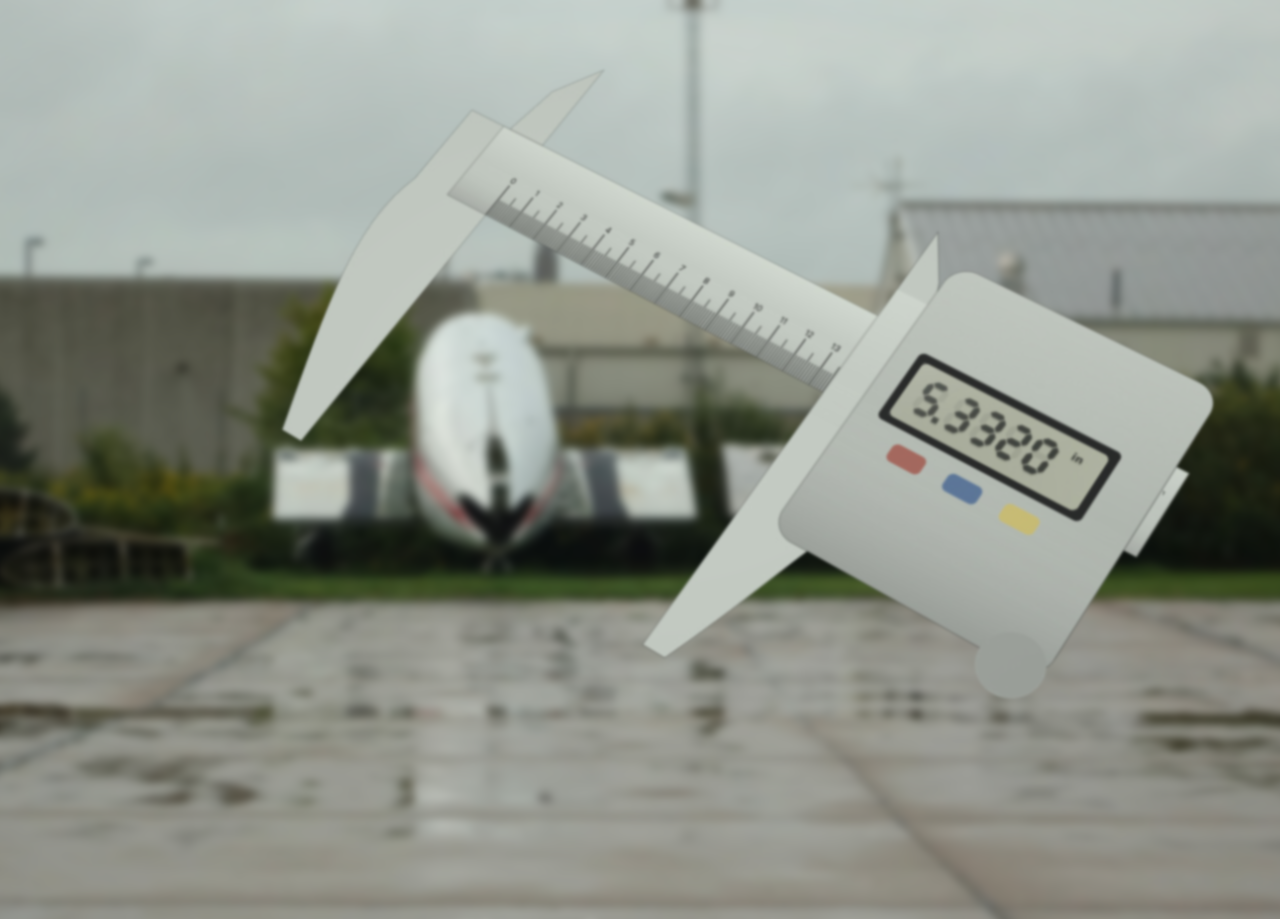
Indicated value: 5.3320in
